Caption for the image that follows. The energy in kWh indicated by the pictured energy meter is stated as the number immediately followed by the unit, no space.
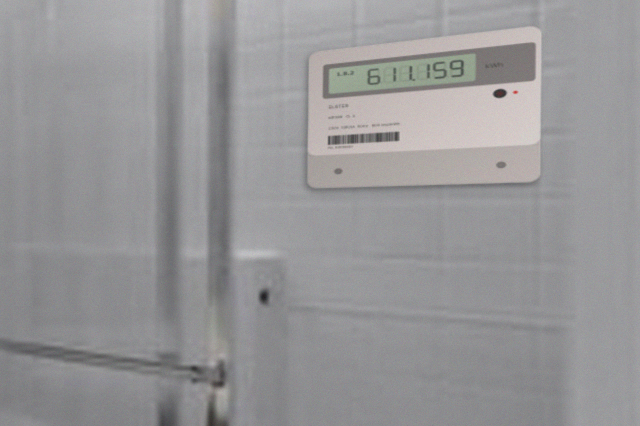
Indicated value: 611.159kWh
